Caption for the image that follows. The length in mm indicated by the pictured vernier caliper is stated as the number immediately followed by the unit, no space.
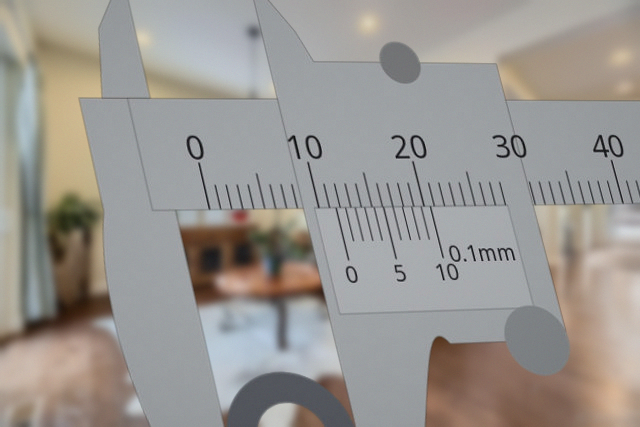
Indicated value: 11.6mm
